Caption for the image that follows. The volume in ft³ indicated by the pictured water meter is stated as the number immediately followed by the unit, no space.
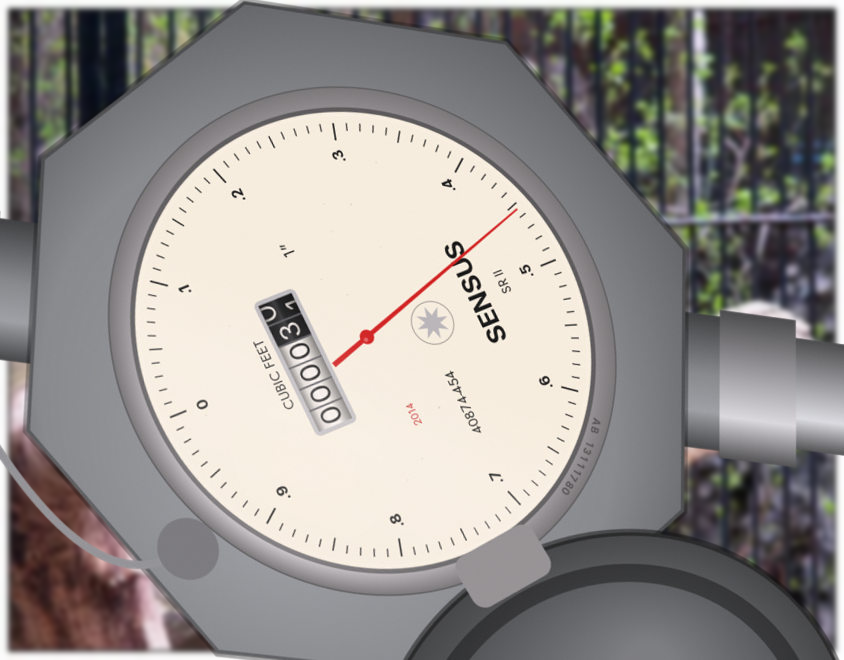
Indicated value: 30.45ft³
